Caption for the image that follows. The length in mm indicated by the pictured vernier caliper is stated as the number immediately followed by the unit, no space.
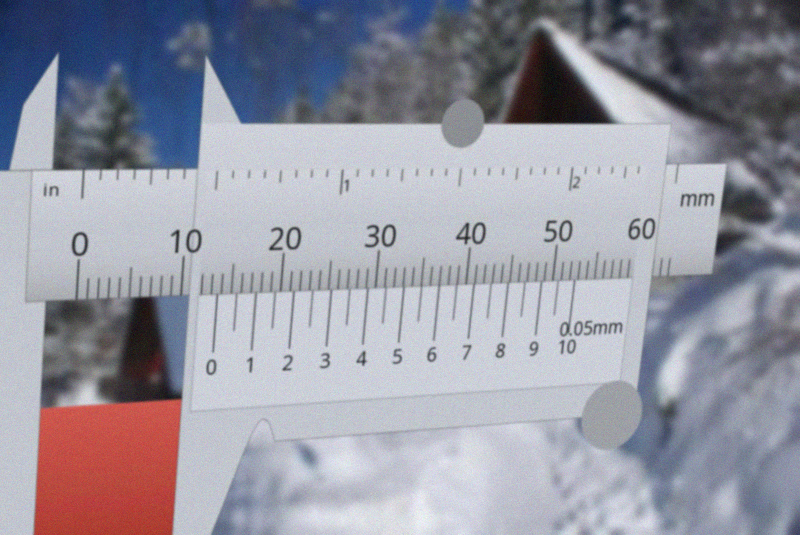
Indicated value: 13.6mm
